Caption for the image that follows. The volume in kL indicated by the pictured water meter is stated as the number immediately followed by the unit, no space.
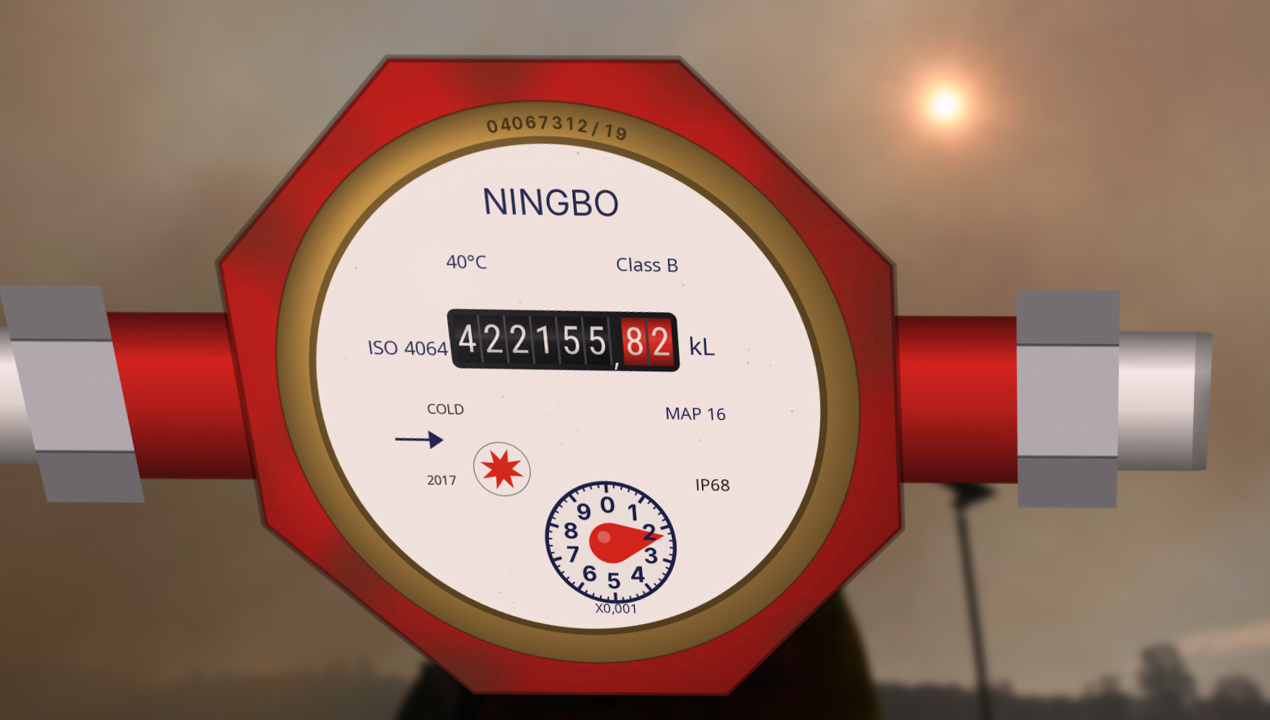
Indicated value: 422155.822kL
